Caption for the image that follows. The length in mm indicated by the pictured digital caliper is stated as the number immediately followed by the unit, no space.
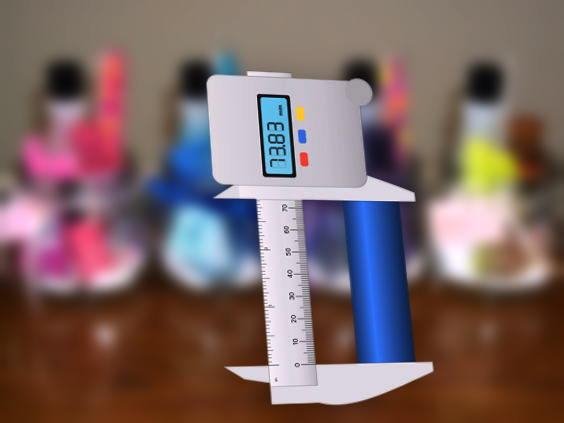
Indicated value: 73.83mm
